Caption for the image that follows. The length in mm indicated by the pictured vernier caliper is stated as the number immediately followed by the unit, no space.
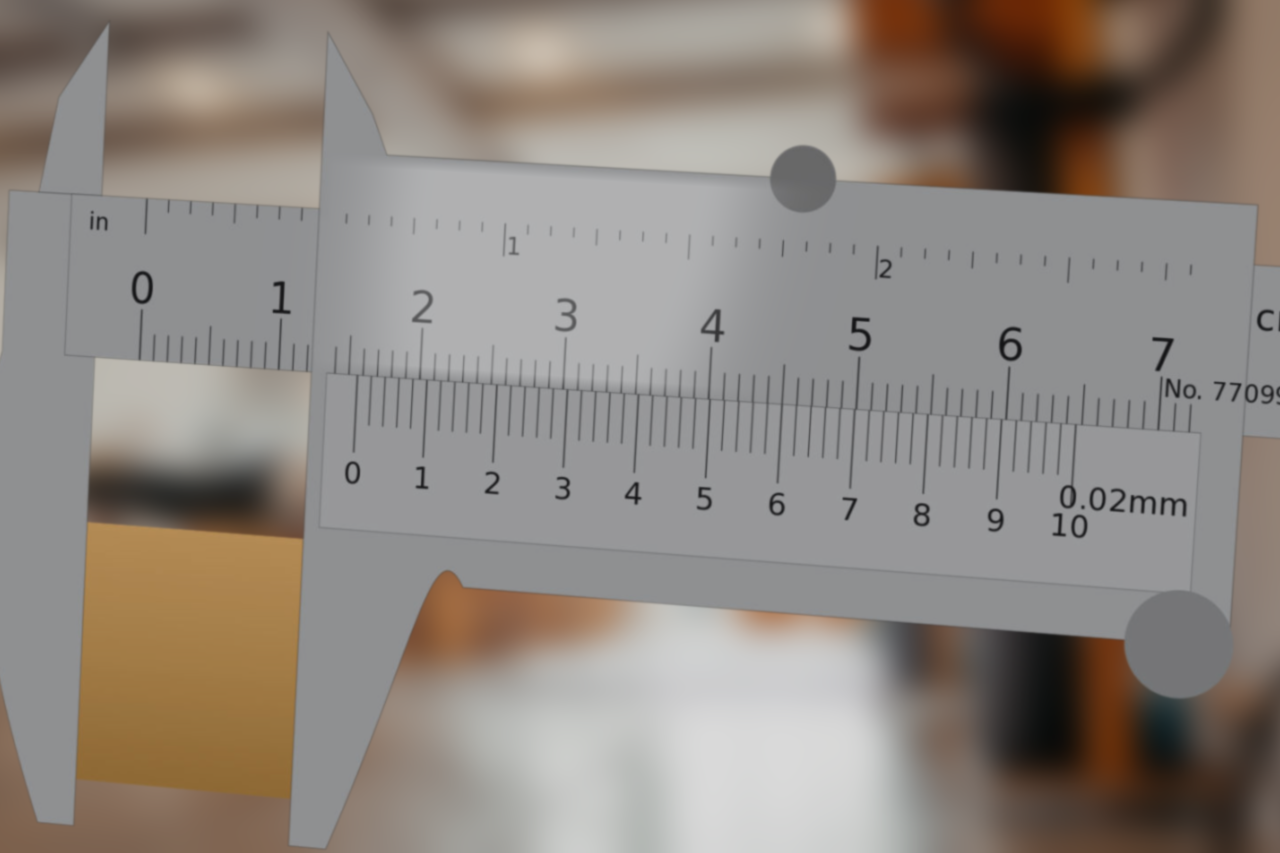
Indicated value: 15.6mm
